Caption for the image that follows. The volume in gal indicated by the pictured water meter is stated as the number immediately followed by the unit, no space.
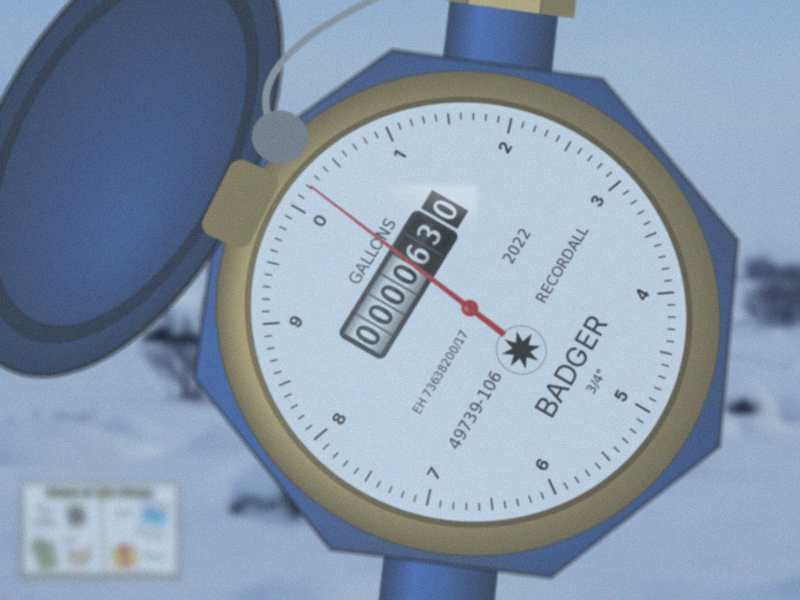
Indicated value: 630.2gal
